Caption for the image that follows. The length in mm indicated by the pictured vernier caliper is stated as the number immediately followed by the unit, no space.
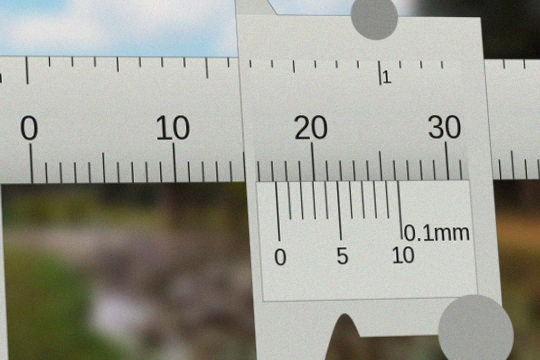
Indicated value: 17.2mm
